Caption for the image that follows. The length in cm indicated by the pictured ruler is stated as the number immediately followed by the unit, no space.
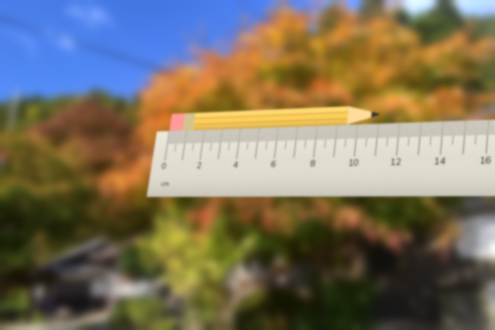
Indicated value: 11cm
